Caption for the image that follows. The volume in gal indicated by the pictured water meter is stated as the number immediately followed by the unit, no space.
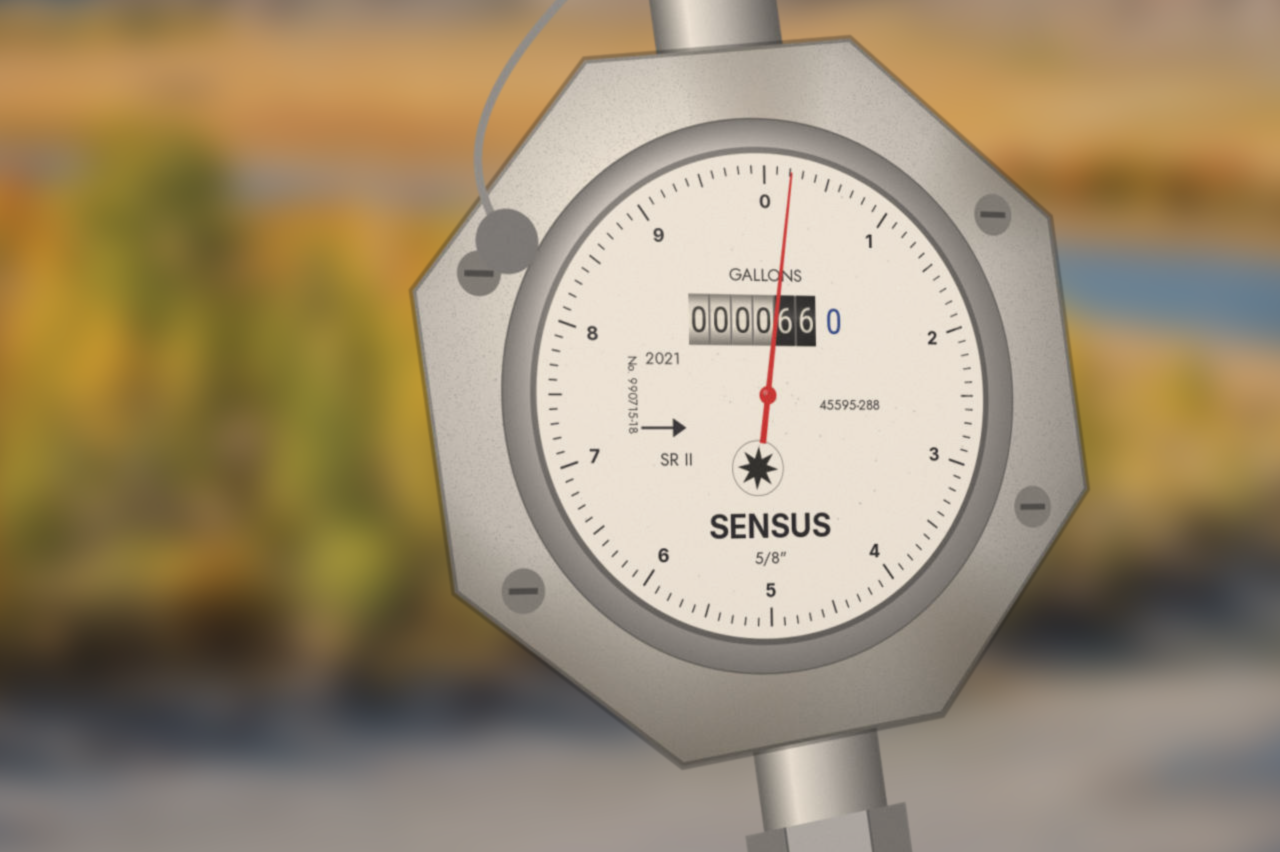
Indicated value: 660.2gal
